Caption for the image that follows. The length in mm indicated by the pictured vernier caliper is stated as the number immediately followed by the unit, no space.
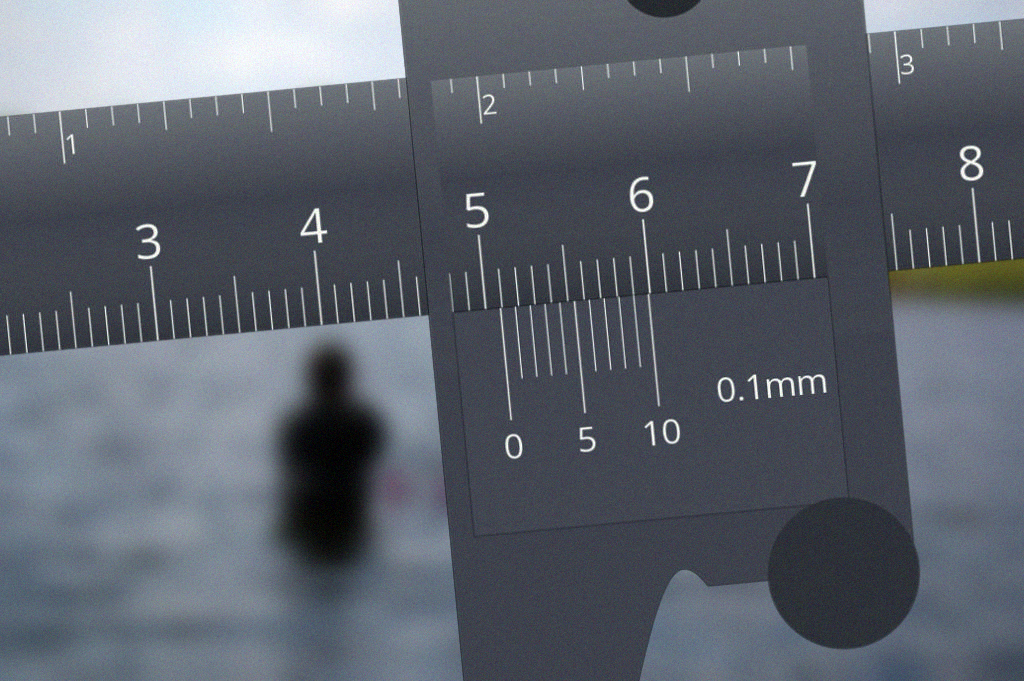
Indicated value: 50.9mm
